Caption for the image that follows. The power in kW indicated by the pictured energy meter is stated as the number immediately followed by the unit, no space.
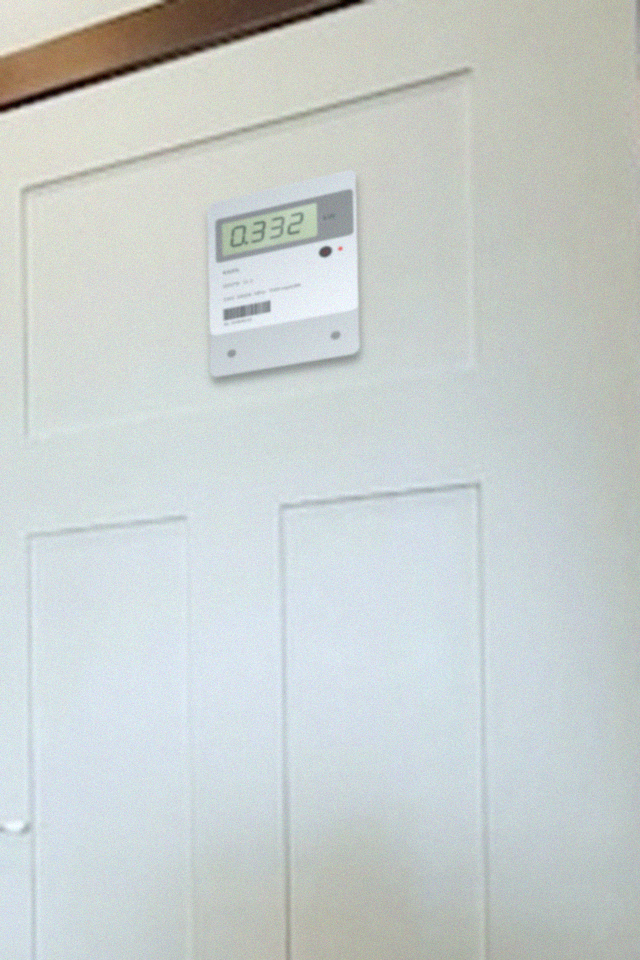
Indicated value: 0.332kW
